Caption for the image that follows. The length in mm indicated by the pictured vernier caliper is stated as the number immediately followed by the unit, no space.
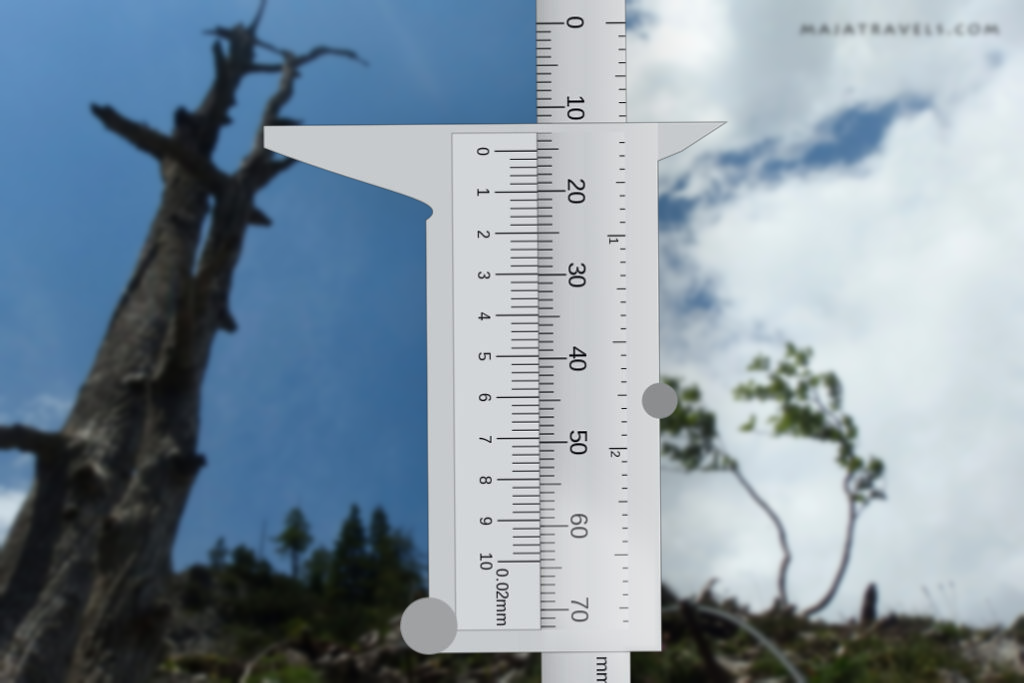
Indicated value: 15.2mm
